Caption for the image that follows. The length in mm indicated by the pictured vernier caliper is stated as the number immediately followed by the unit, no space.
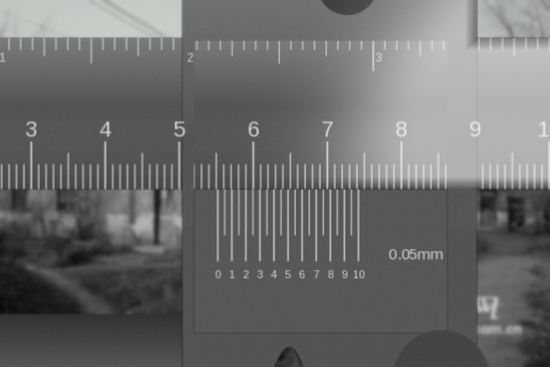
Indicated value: 55.2mm
